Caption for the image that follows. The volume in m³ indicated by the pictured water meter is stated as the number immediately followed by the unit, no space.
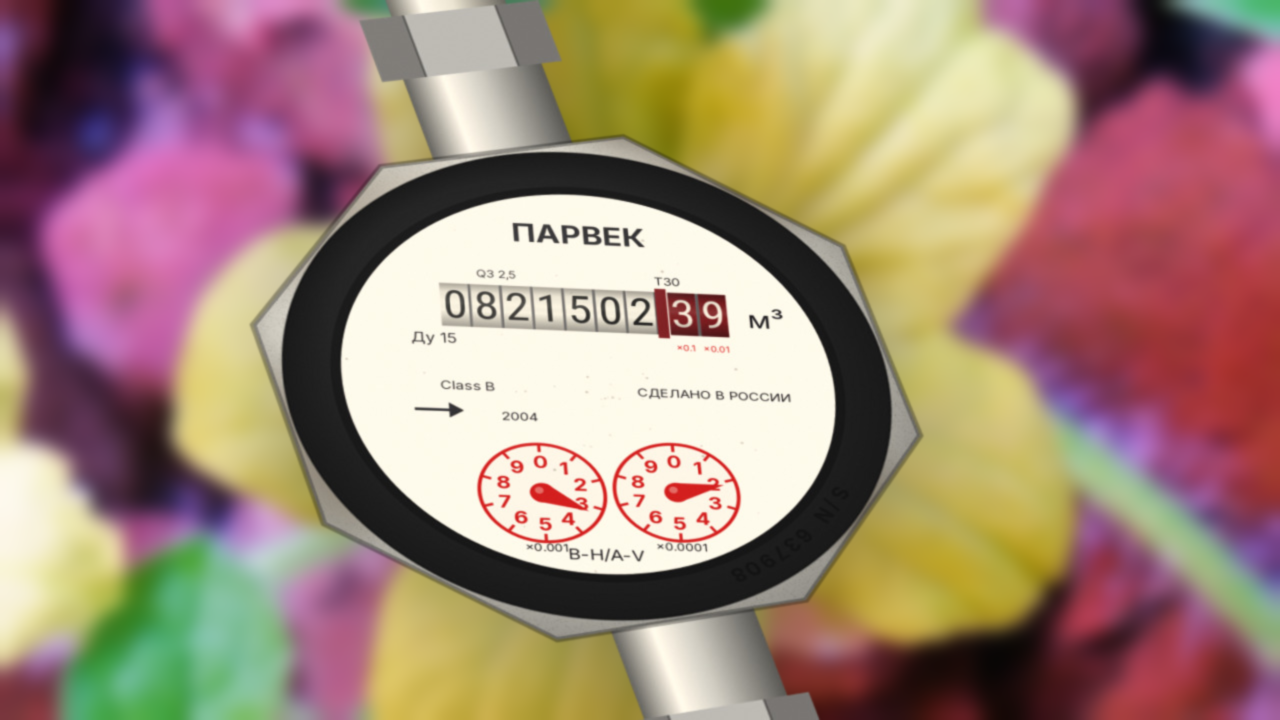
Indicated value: 821502.3932m³
